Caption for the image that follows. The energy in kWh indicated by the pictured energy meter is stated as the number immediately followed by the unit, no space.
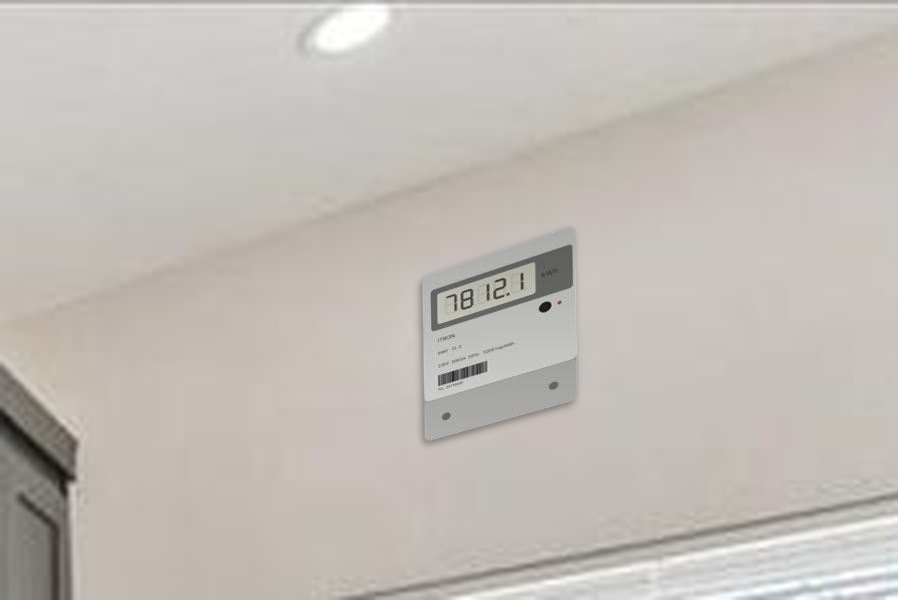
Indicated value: 7812.1kWh
